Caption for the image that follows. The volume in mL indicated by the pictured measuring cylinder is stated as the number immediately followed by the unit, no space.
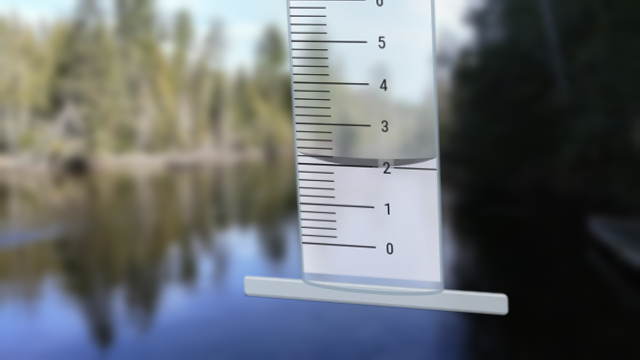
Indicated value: 2mL
